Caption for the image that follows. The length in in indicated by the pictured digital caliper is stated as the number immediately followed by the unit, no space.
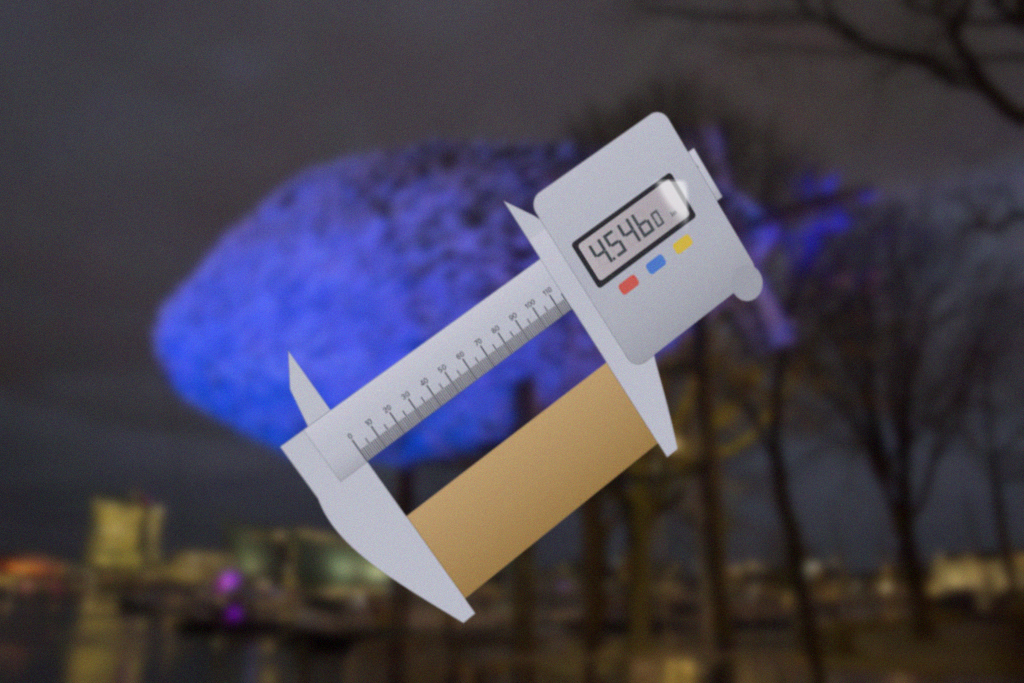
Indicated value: 4.5460in
